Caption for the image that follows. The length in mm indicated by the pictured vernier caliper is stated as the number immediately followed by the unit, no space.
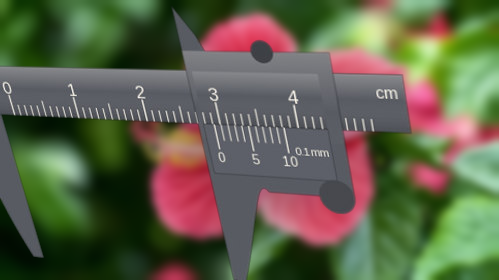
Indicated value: 29.2mm
